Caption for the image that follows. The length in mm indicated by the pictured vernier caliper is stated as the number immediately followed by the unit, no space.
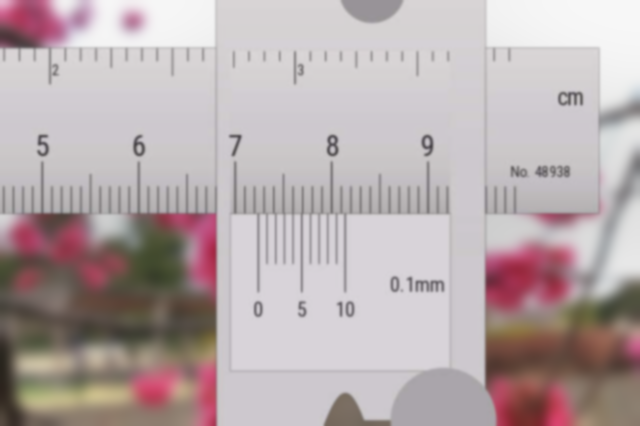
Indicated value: 72.4mm
